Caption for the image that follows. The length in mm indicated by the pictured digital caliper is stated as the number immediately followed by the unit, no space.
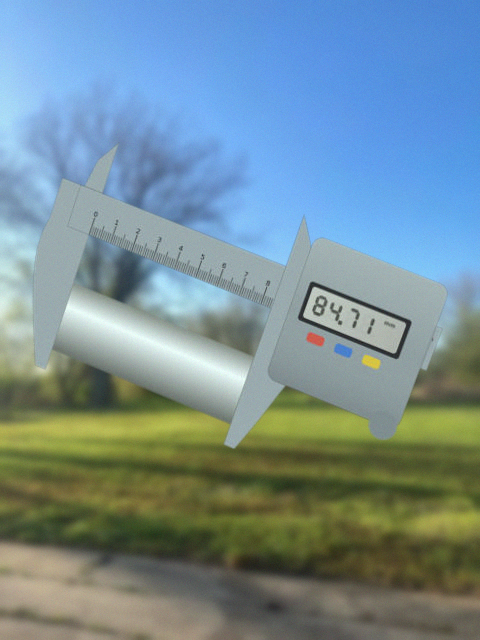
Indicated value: 84.71mm
